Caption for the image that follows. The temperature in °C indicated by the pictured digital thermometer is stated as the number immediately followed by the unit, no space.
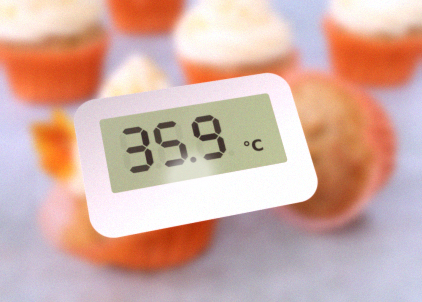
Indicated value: 35.9°C
